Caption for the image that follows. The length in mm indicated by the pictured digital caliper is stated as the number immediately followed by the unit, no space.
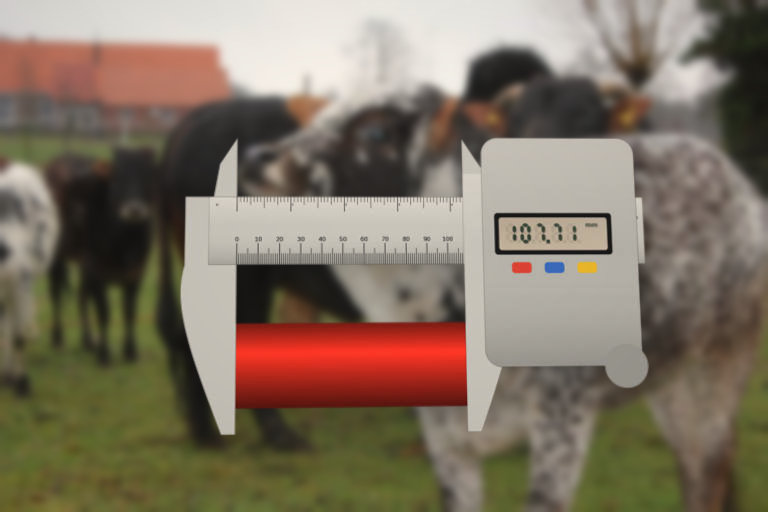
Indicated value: 107.71mm
